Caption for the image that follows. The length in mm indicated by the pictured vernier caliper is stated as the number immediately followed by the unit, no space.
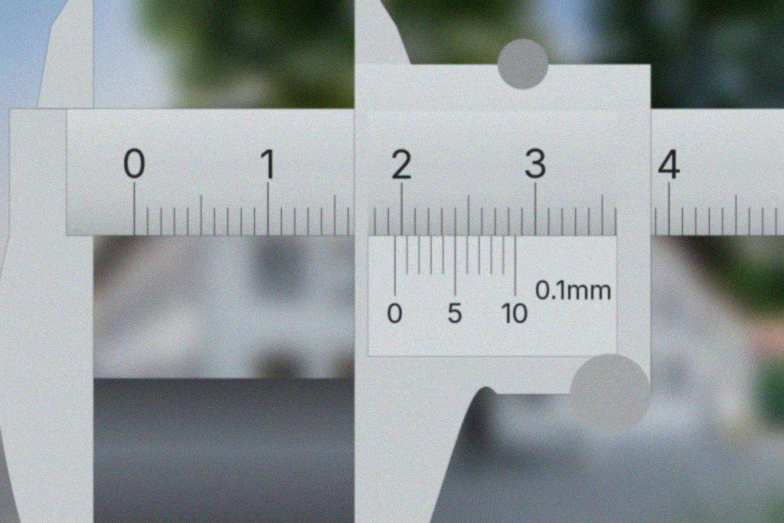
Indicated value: 19.5mm
